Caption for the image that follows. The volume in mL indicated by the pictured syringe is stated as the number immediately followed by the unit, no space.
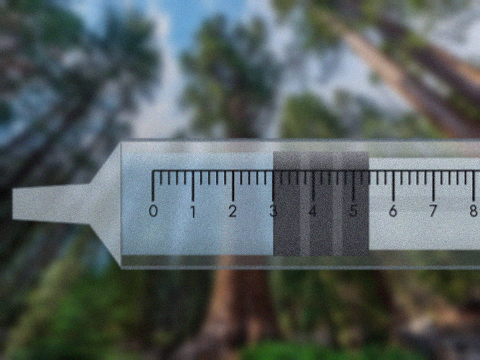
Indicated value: 3mL
